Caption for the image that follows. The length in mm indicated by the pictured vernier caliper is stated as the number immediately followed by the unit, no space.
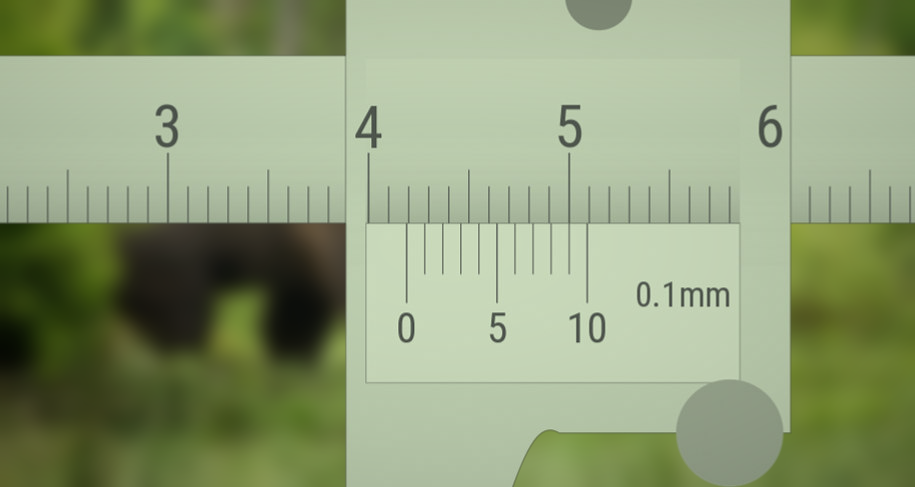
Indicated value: 41.9mm
